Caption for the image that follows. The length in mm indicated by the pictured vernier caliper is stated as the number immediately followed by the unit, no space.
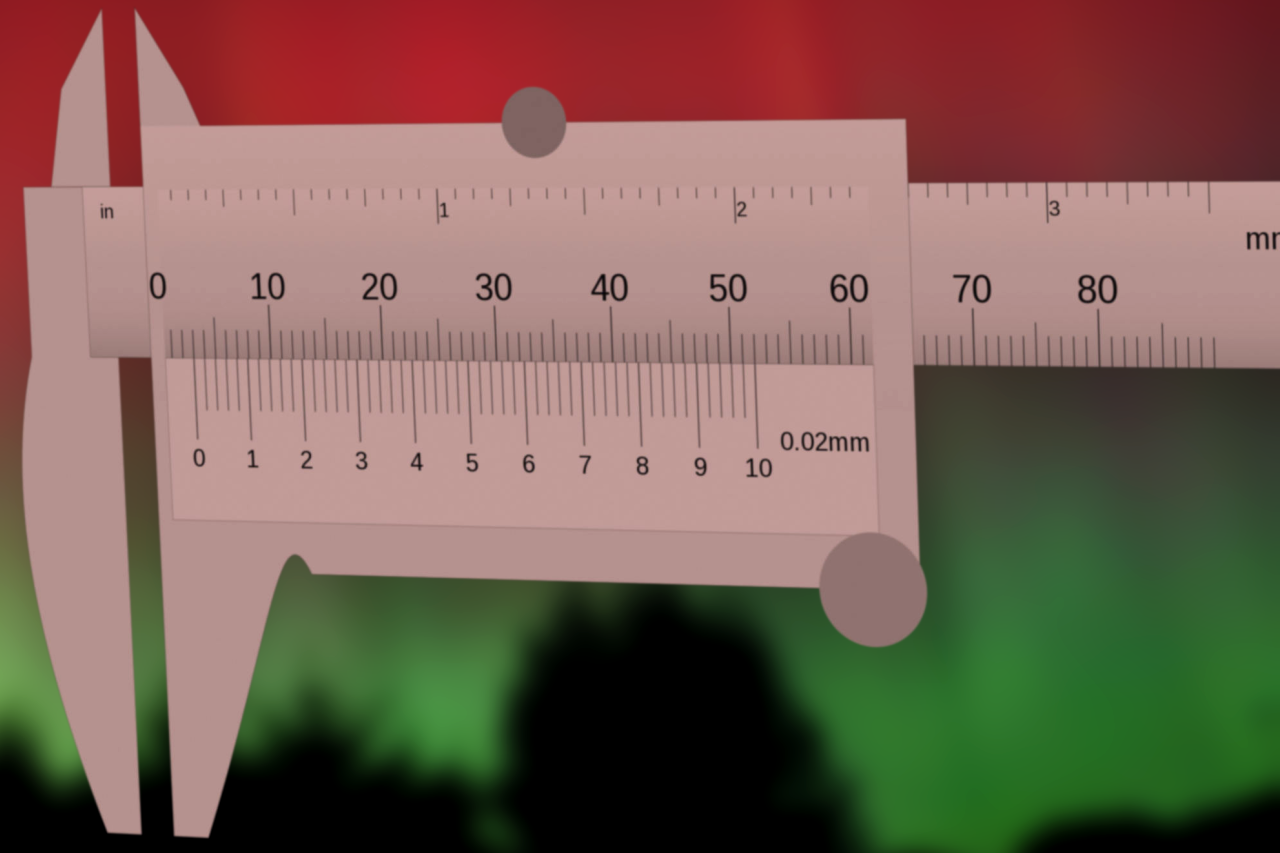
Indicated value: 3.0mm
